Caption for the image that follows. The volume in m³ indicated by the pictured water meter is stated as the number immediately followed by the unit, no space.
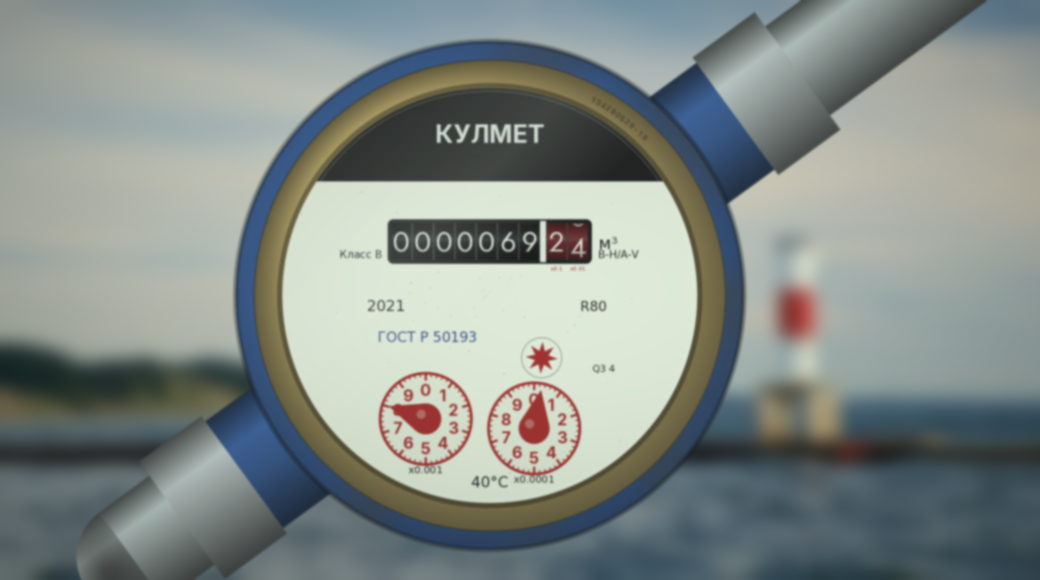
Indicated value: 69.2380m³
